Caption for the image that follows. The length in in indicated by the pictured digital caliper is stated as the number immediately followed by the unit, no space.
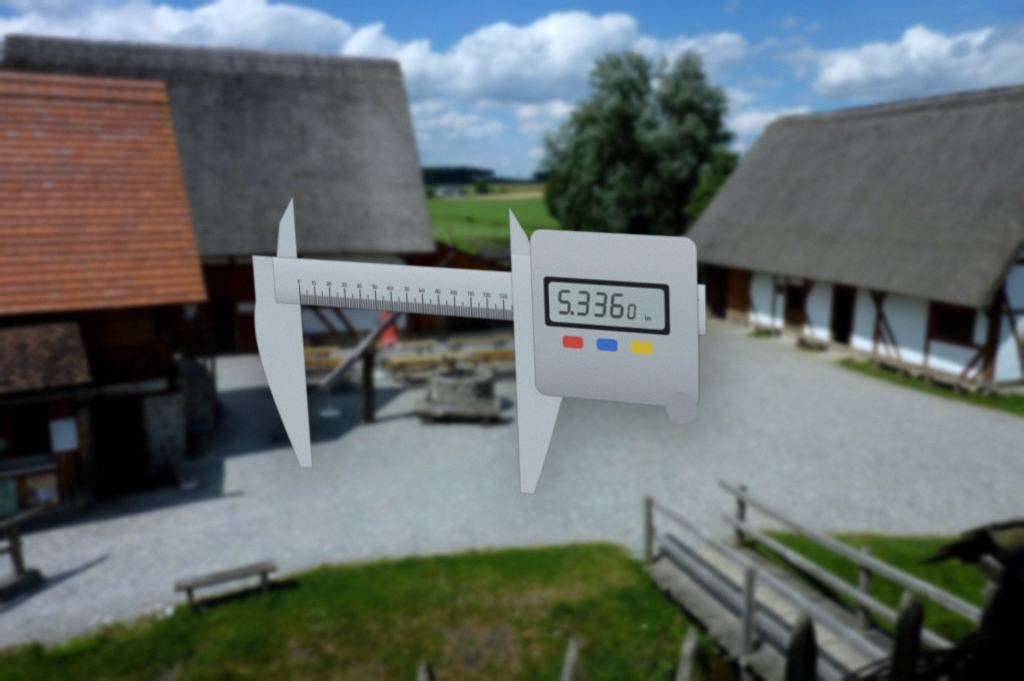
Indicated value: 5.3360in
